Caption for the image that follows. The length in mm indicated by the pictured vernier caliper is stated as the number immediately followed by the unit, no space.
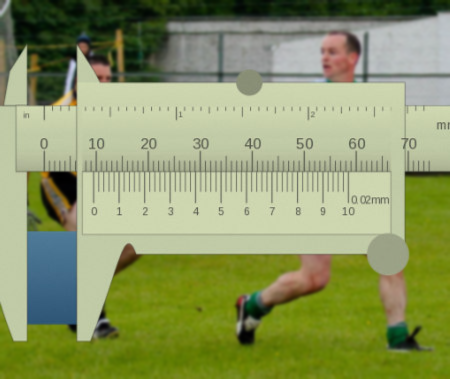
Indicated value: 9.5mm
